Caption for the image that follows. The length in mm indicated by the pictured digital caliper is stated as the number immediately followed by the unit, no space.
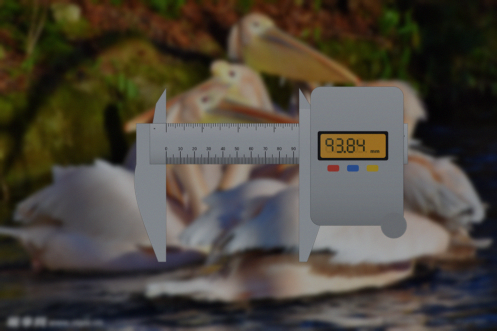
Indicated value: 93.84mm
